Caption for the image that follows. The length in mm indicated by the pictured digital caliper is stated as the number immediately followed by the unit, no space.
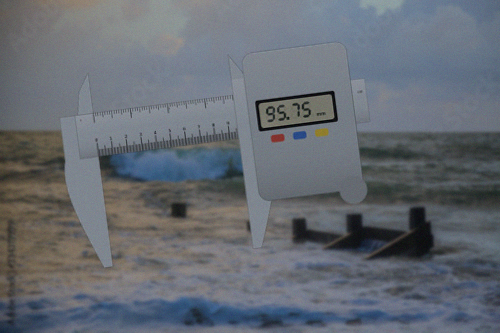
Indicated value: 95.75mm
